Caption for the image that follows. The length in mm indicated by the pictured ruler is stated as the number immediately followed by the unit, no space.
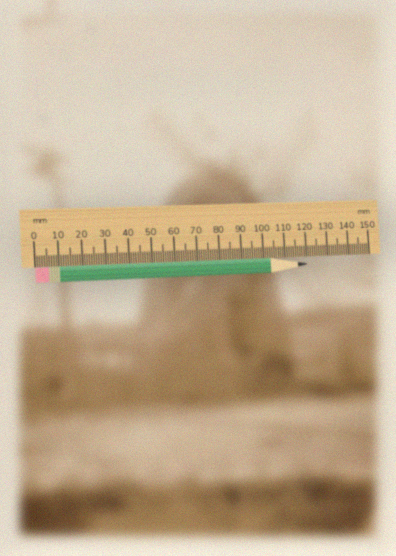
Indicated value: 120mm
